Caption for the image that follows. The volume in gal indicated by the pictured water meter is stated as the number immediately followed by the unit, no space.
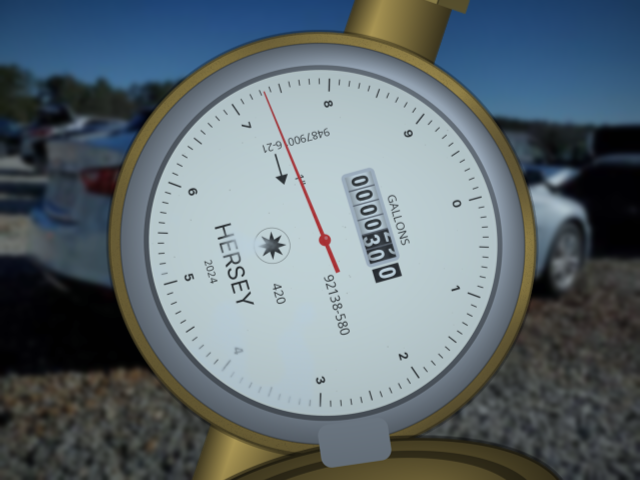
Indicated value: 297.3gal
